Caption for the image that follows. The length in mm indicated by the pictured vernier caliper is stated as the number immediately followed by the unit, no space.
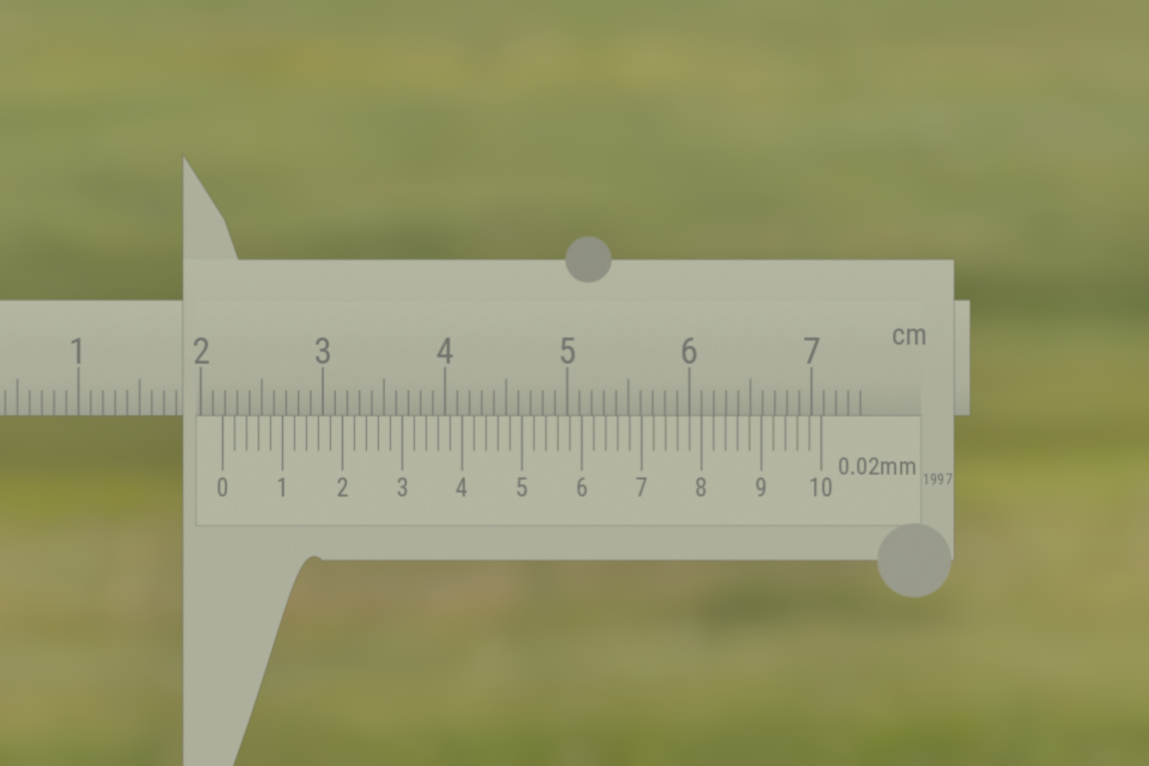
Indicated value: 21.8mm
